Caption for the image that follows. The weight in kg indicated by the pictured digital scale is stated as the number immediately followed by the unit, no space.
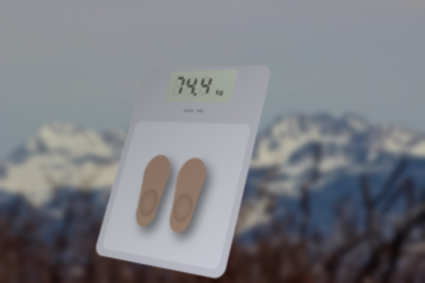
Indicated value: 74.4kg
